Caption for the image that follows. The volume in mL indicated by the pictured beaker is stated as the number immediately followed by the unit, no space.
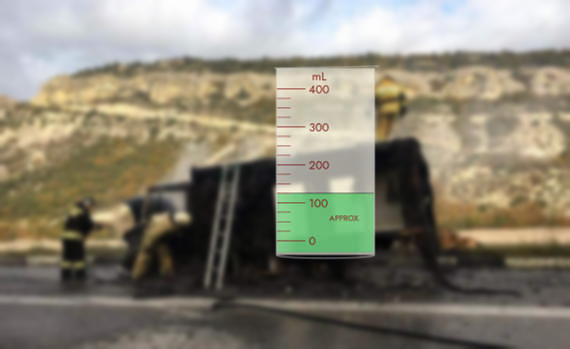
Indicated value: 125mL
